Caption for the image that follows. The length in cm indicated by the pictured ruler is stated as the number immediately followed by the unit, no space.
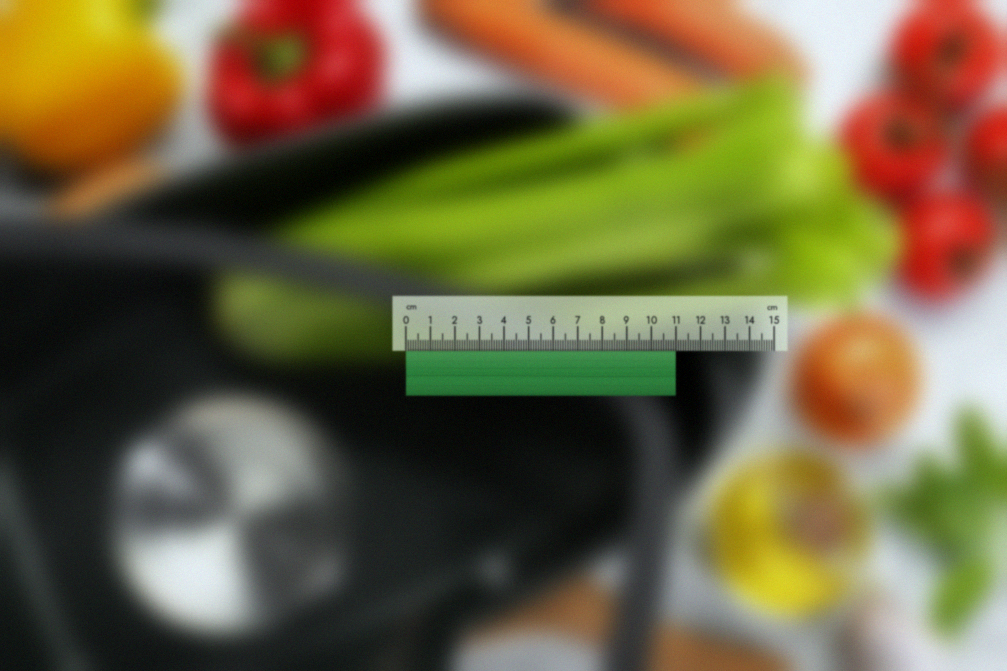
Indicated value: 11cm
